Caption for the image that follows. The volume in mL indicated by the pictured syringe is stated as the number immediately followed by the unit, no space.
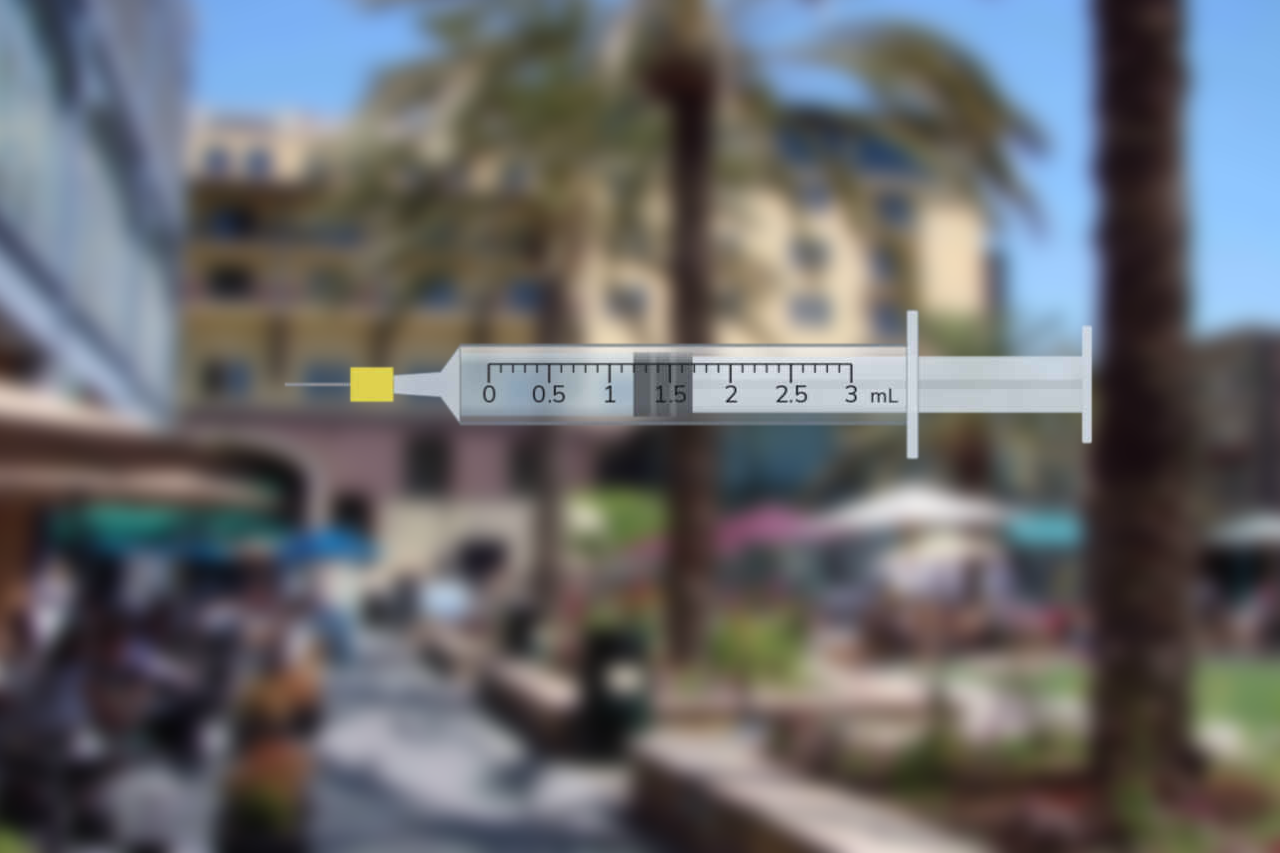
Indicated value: 1.2mL
